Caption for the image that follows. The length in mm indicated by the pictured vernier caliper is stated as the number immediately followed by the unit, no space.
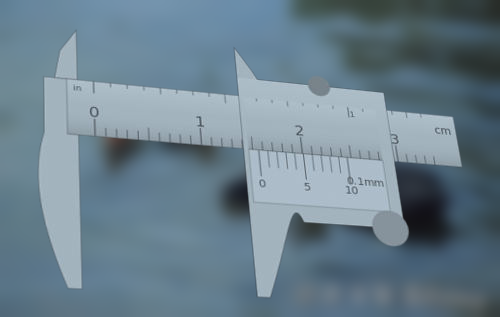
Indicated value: 15.6mm
